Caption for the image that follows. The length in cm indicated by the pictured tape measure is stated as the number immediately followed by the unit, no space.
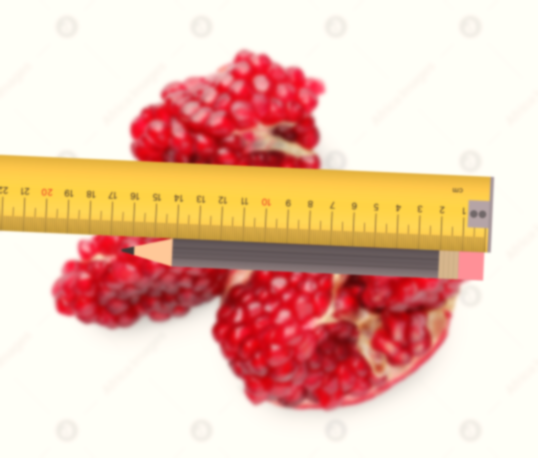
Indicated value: 16.5cm
